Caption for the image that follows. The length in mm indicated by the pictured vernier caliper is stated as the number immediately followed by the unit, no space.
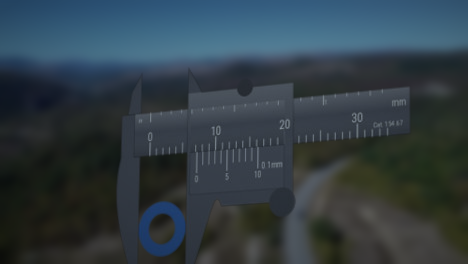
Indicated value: 7.2mm
